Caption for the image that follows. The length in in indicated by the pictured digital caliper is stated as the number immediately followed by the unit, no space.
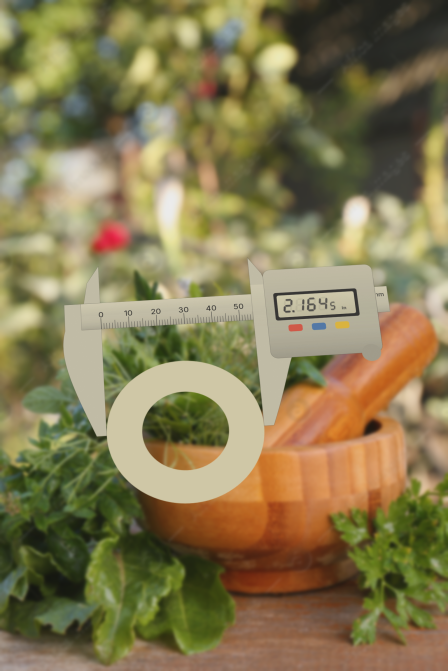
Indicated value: 2.1645in
